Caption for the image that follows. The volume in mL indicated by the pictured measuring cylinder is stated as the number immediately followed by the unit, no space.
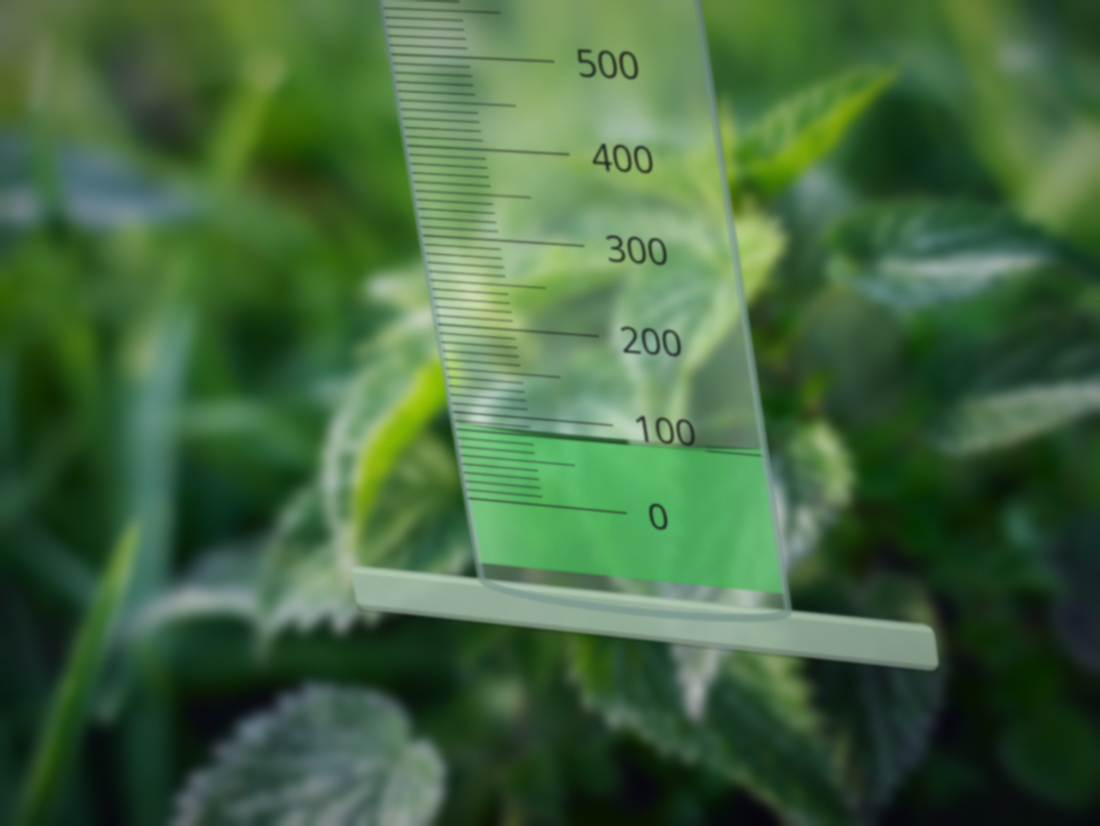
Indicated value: 80mL
